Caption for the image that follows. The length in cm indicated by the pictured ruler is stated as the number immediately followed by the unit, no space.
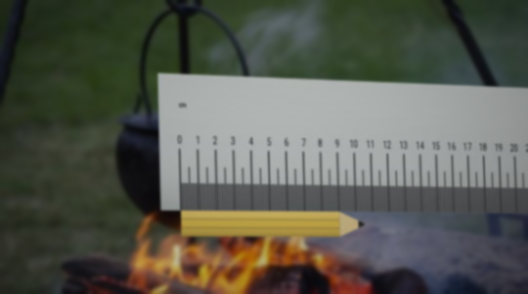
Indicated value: 10.5cm
